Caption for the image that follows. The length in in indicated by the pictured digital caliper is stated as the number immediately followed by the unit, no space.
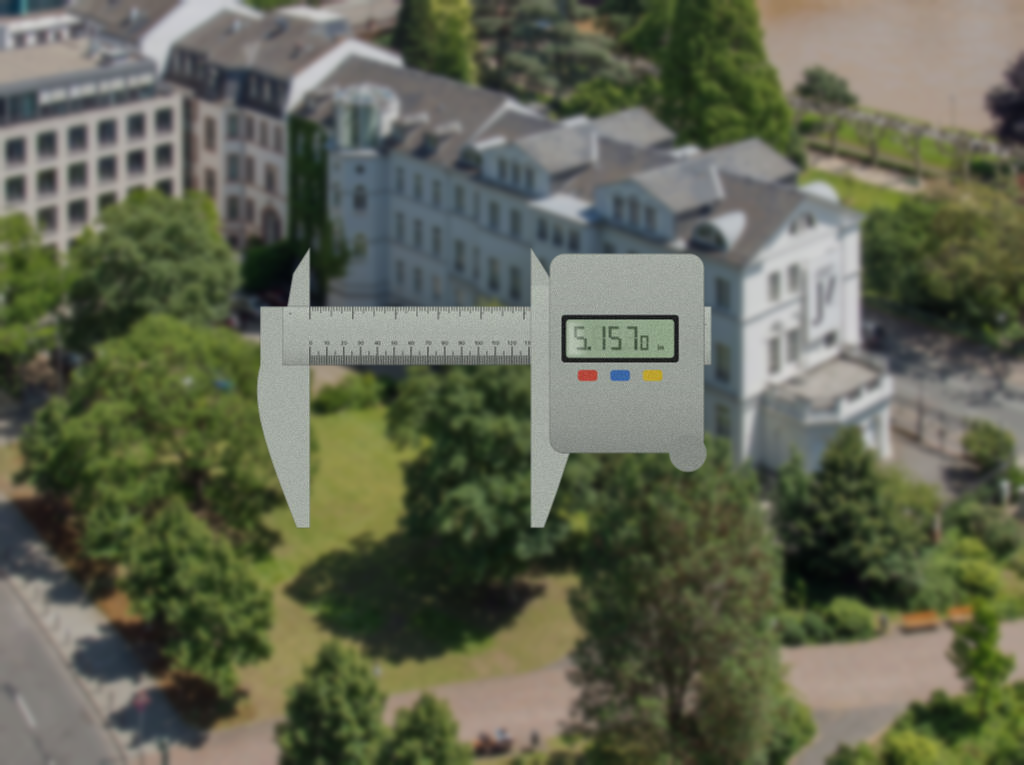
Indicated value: 5.1570in
